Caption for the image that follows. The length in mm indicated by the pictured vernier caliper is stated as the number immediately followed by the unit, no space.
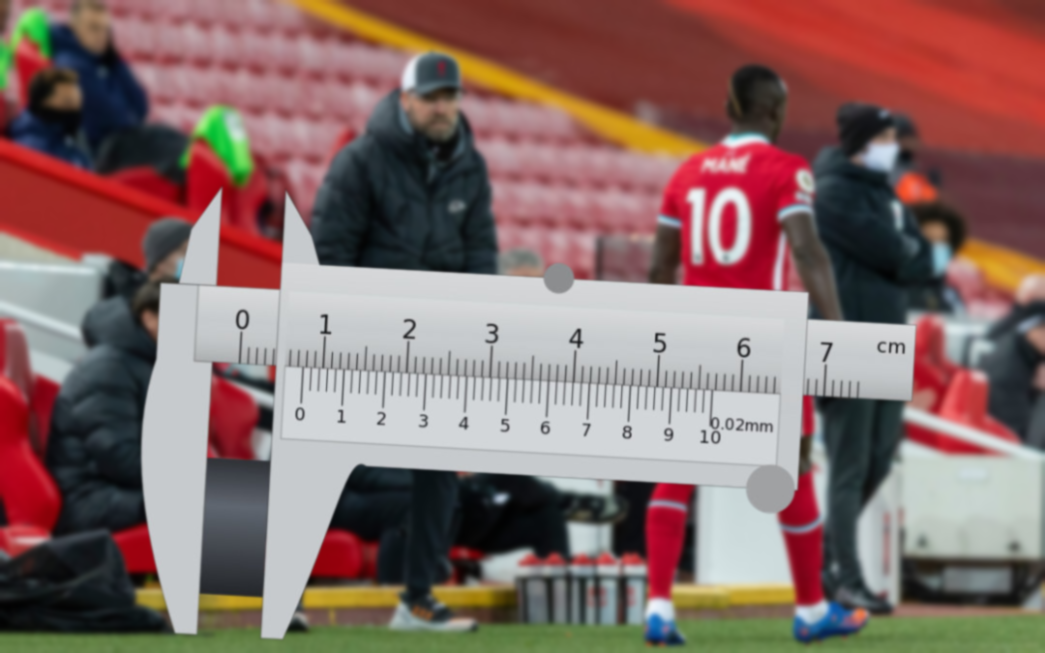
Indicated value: 7.6mm
